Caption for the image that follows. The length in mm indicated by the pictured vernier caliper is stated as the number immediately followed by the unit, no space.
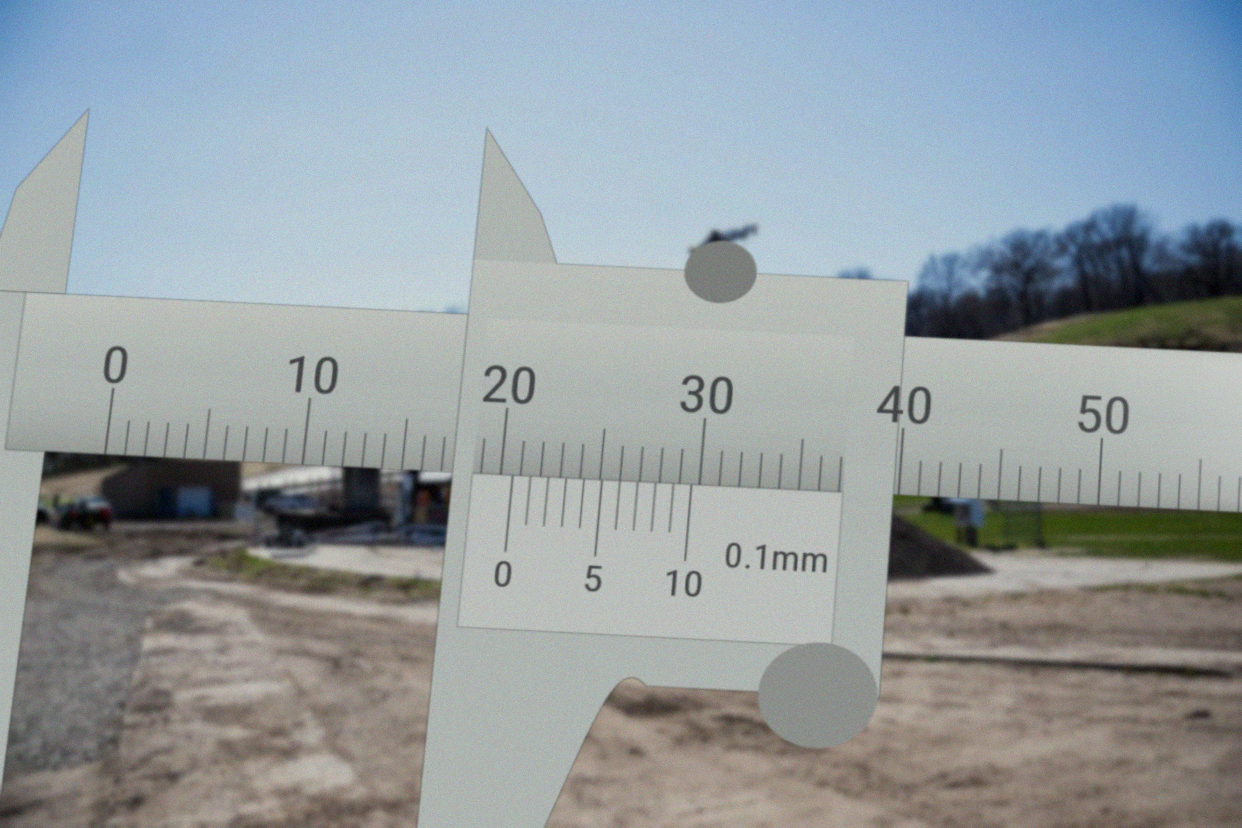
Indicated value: 20.6mm
